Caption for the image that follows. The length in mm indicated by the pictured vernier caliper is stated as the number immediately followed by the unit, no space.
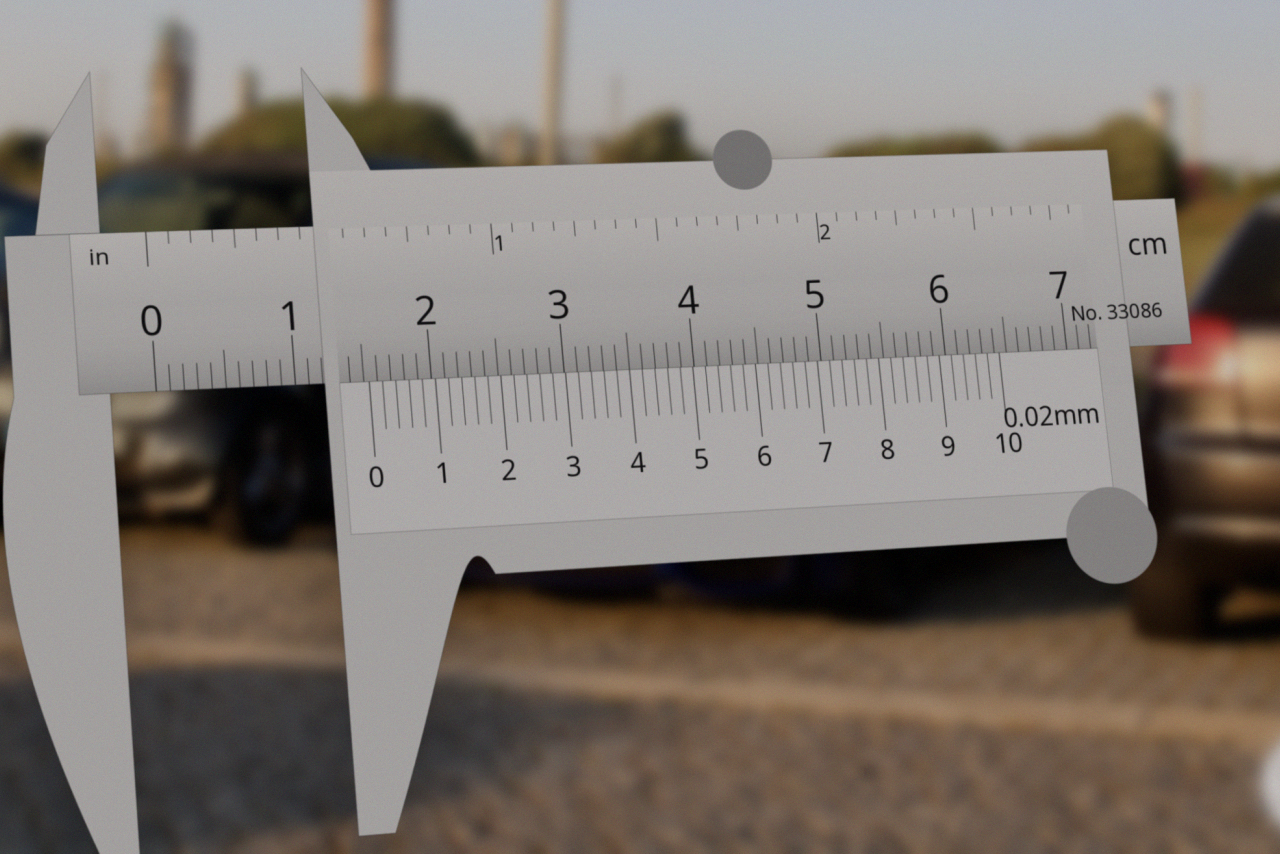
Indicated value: 15.4mm
